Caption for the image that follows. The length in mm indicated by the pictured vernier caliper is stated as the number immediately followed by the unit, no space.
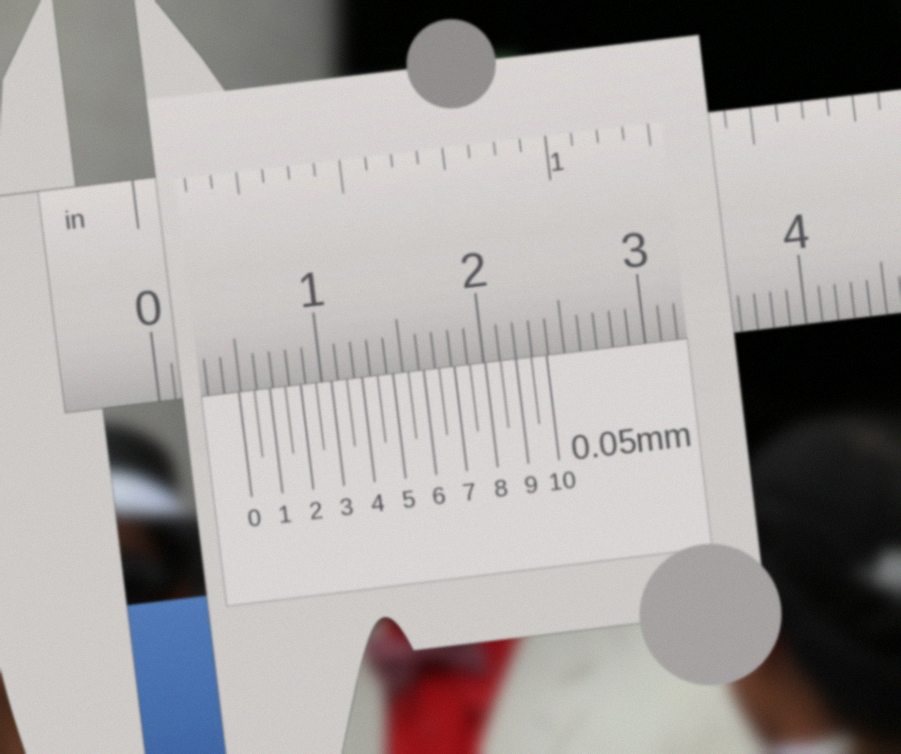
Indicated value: 4.9mm
